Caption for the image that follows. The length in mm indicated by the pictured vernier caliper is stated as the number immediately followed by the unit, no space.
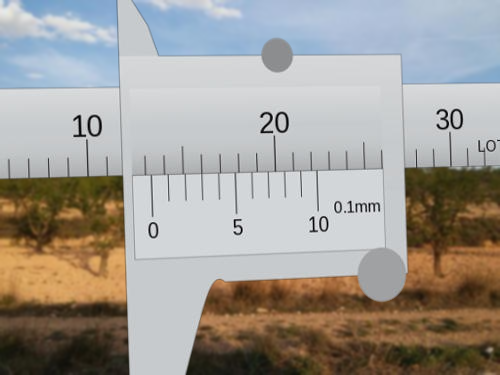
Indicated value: 13.3mm
